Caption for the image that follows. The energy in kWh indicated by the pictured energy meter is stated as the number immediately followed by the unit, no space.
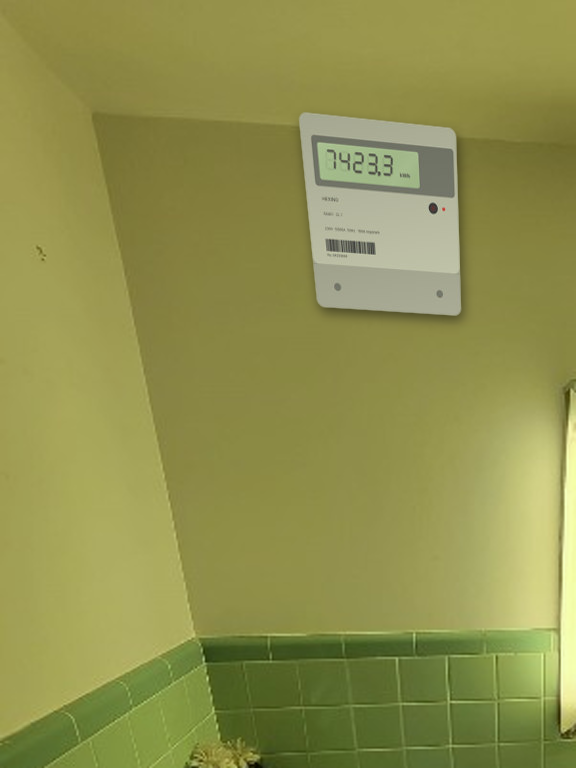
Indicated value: 7423.3kWh
